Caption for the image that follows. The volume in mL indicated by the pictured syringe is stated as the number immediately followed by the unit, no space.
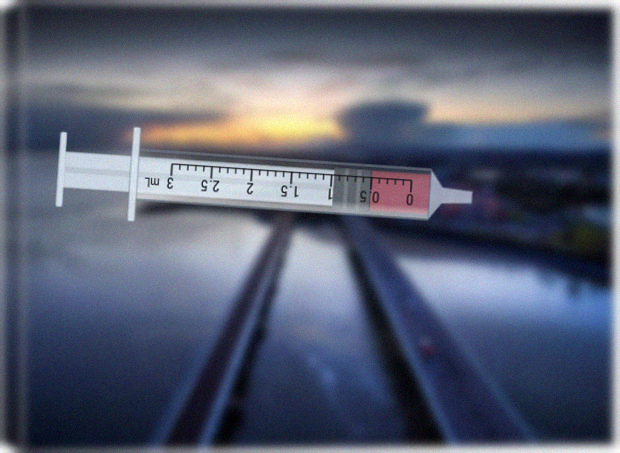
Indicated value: 0.5mL
